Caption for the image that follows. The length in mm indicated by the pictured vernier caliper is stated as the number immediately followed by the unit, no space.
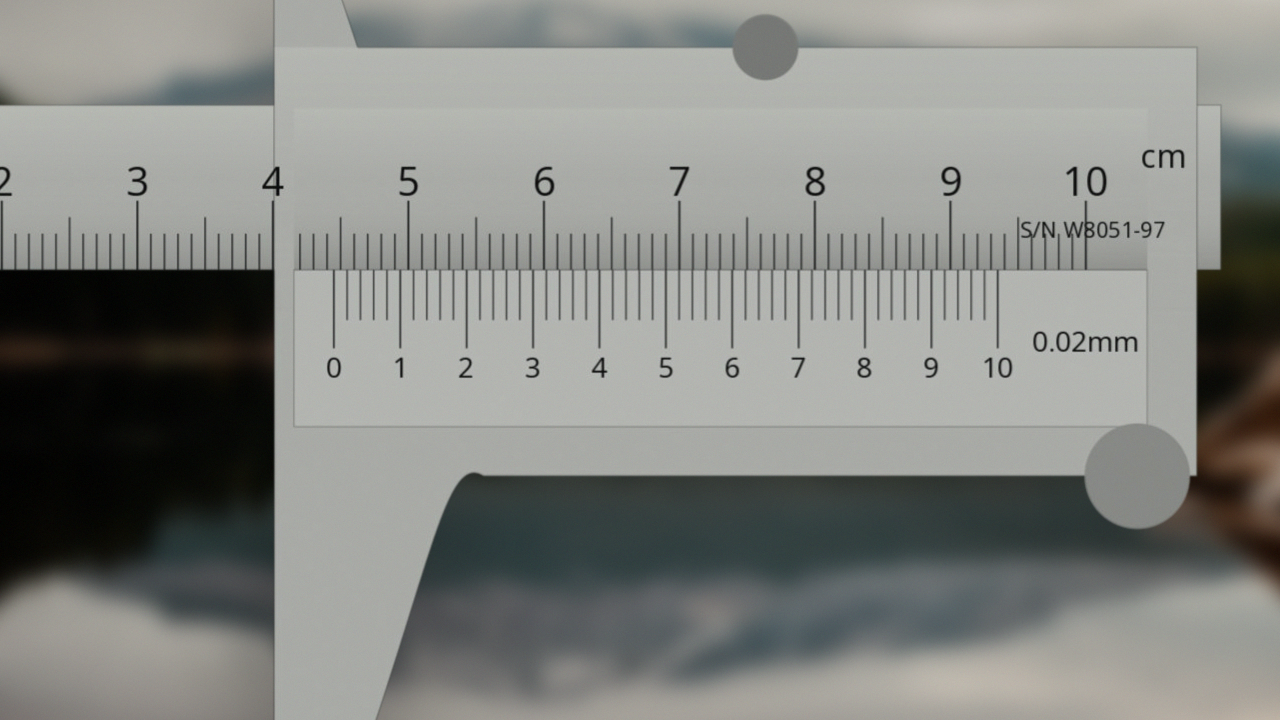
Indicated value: 44.5mm
